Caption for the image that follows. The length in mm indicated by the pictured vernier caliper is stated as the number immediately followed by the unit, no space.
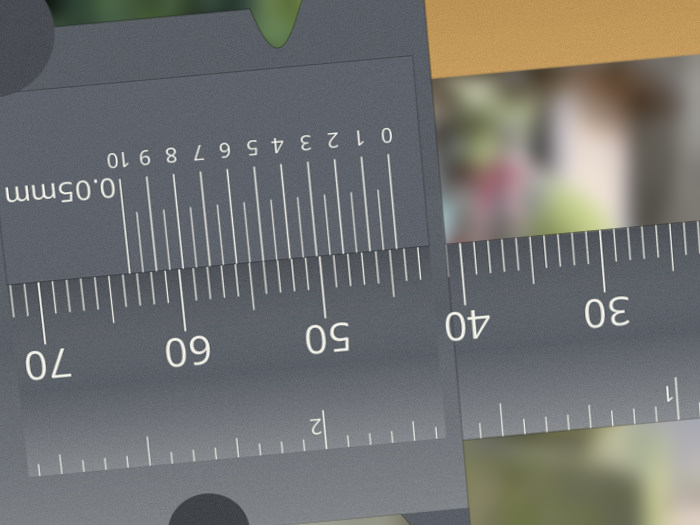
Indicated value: 44.5mm
